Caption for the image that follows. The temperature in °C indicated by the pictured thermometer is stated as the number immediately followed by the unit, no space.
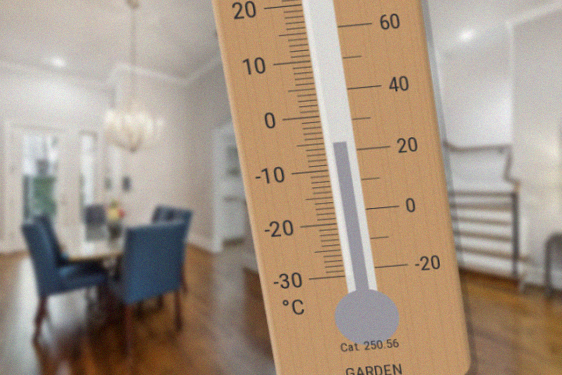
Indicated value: -5°C
